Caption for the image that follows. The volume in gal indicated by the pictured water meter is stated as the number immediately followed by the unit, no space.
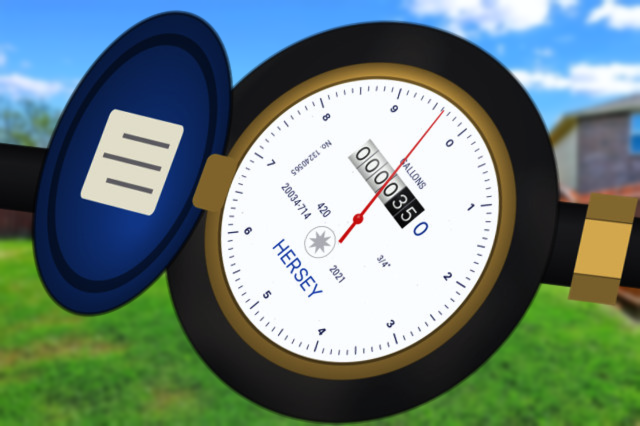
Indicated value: 349.6gal
